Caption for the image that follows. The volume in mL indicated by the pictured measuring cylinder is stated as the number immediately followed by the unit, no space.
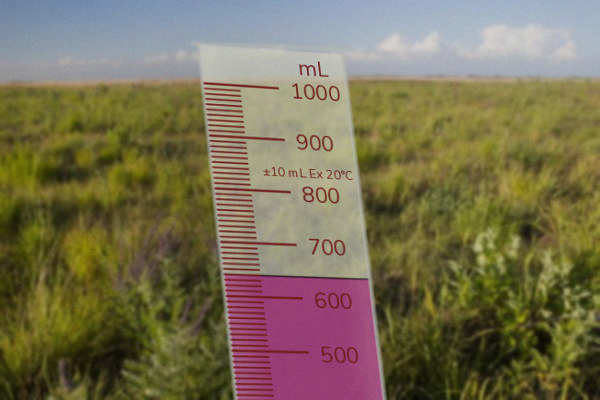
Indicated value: 640mL
